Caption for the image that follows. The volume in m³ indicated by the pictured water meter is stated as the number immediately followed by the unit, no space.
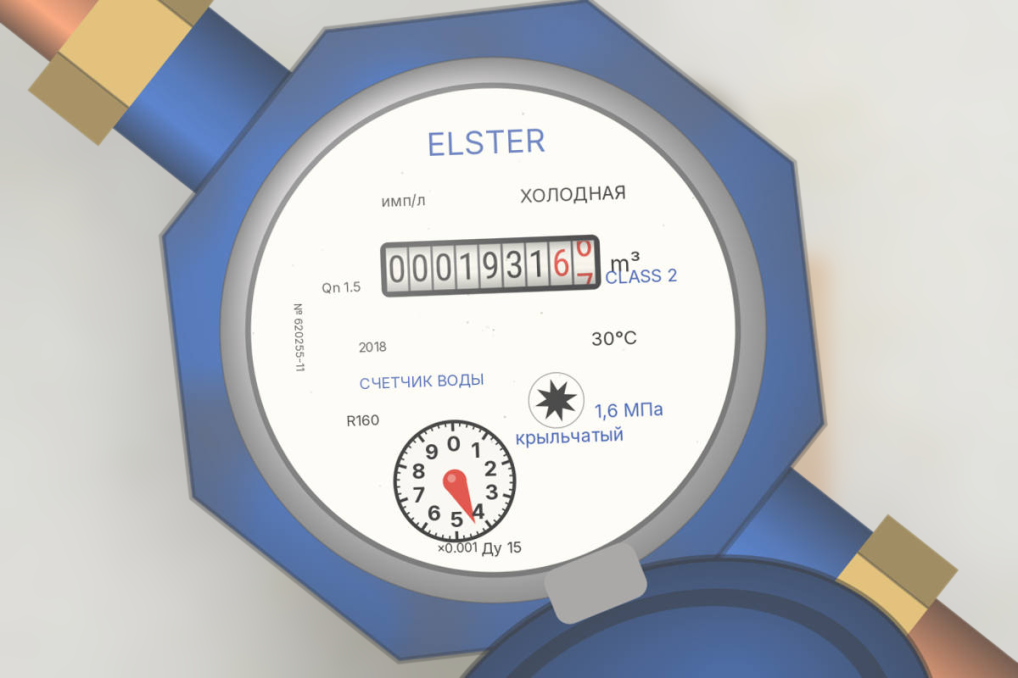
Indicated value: 1931.664m³
